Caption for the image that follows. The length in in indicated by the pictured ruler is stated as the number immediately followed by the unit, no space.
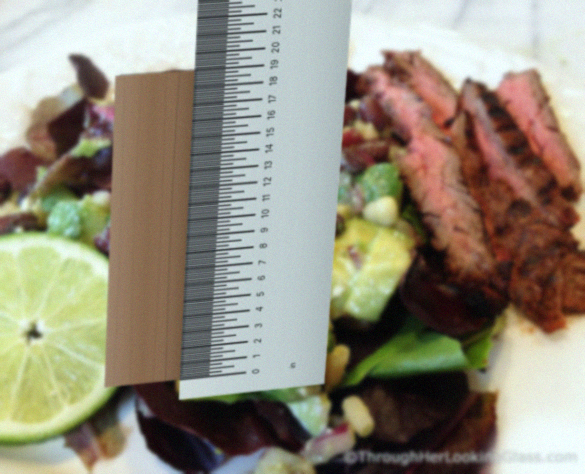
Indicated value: 19in
